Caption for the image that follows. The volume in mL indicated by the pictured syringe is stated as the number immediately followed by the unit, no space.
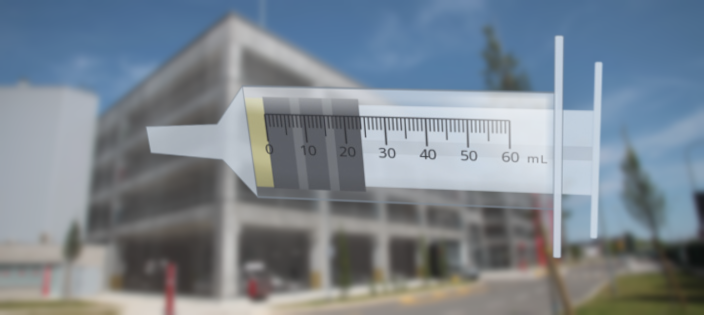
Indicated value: 0mL
